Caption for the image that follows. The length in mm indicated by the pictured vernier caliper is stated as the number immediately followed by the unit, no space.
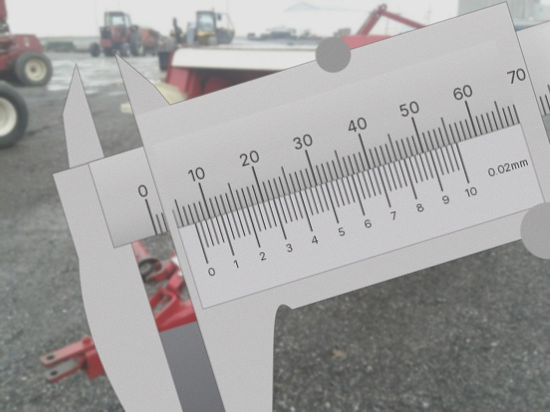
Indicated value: 7.2mm
